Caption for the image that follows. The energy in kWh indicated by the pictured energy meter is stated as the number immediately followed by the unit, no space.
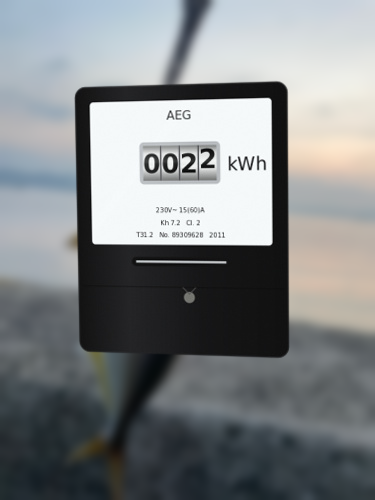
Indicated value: 22kWh
